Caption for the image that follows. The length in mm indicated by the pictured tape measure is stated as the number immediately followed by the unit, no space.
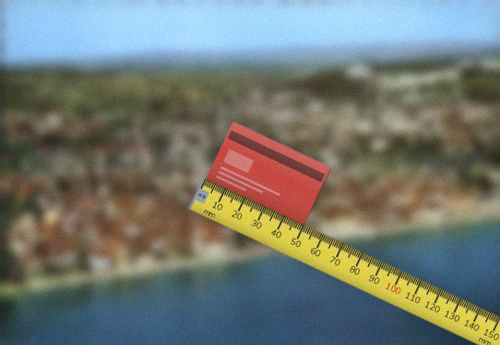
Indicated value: 50mm
